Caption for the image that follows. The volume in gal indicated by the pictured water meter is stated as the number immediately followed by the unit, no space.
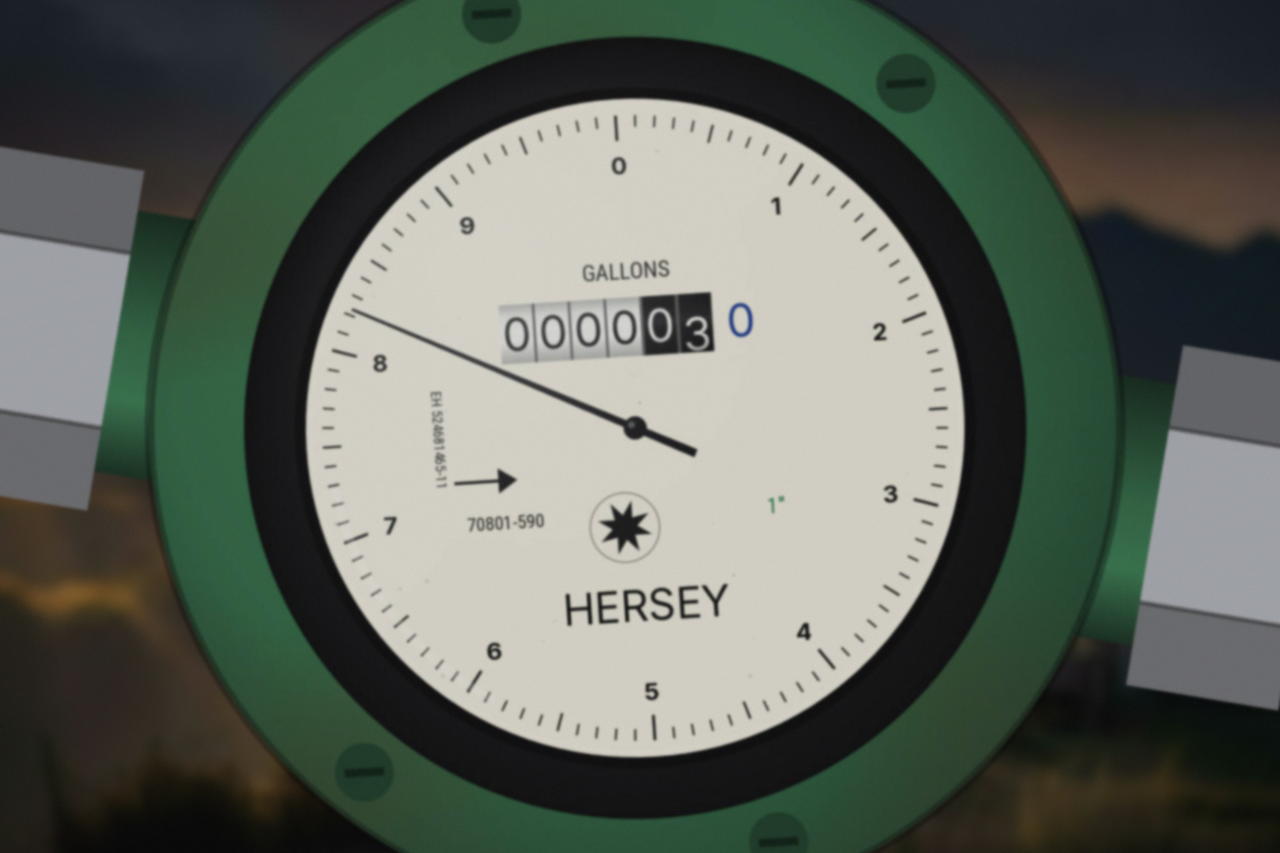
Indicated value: 28.2gal
